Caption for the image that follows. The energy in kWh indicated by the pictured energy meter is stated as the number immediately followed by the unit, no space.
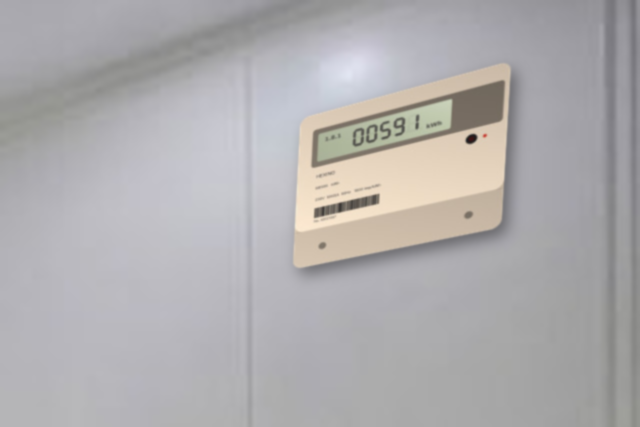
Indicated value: 591kWh
